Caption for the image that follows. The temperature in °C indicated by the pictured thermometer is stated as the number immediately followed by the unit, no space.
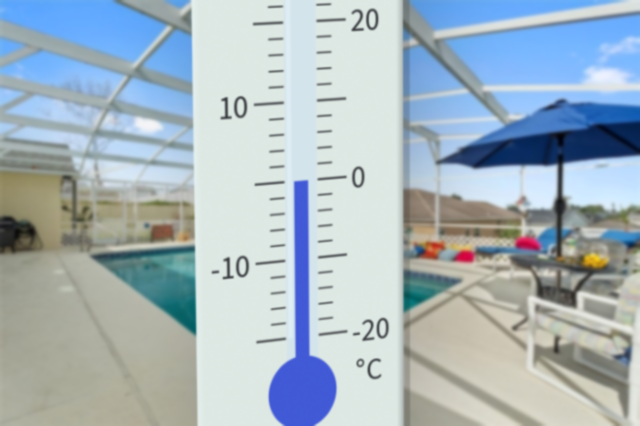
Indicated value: 0°C
